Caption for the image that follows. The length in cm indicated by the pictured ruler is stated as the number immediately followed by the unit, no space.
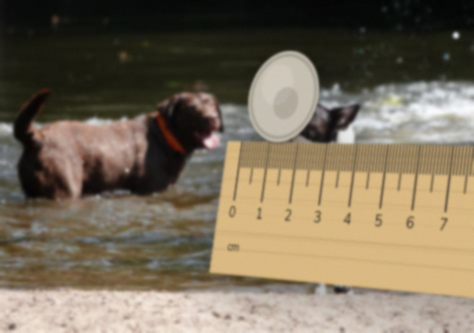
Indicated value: 2.5cm
